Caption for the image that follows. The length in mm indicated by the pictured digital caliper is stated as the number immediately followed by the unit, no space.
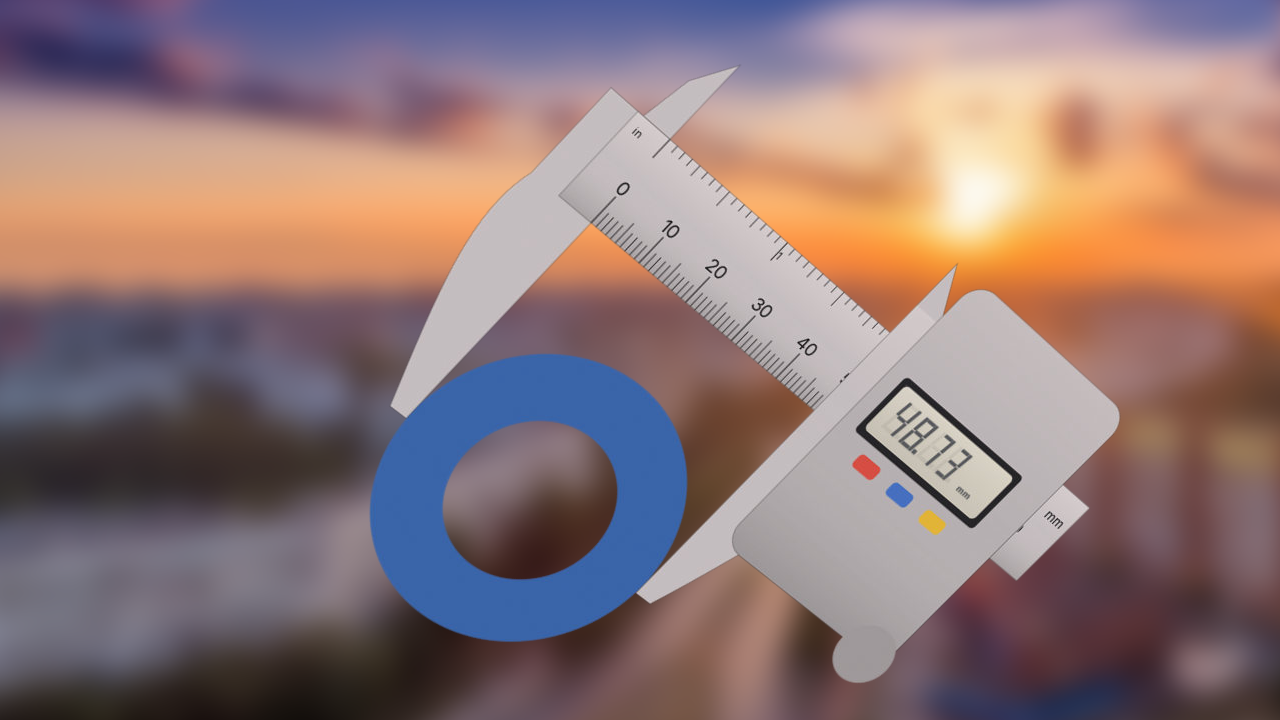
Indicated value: 48.73mm
